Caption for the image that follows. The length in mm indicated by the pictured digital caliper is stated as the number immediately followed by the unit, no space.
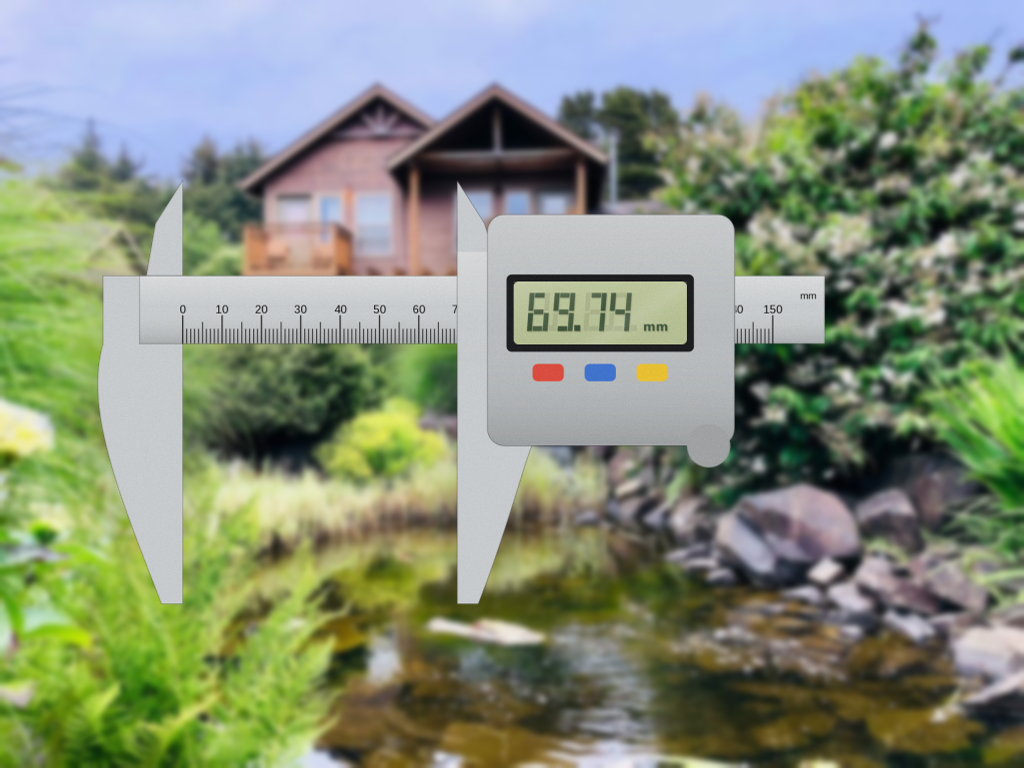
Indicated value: 69.74mm
